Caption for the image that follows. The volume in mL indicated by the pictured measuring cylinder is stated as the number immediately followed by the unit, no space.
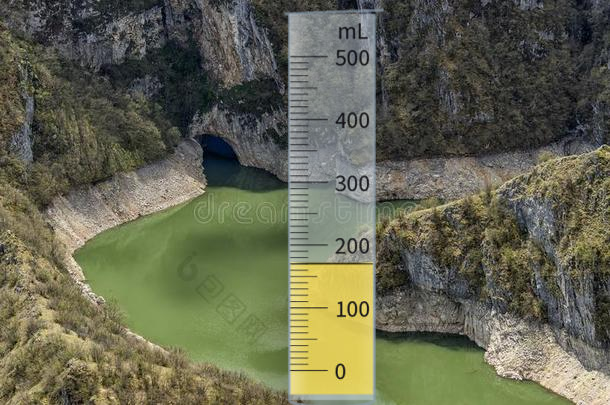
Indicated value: 170mL
